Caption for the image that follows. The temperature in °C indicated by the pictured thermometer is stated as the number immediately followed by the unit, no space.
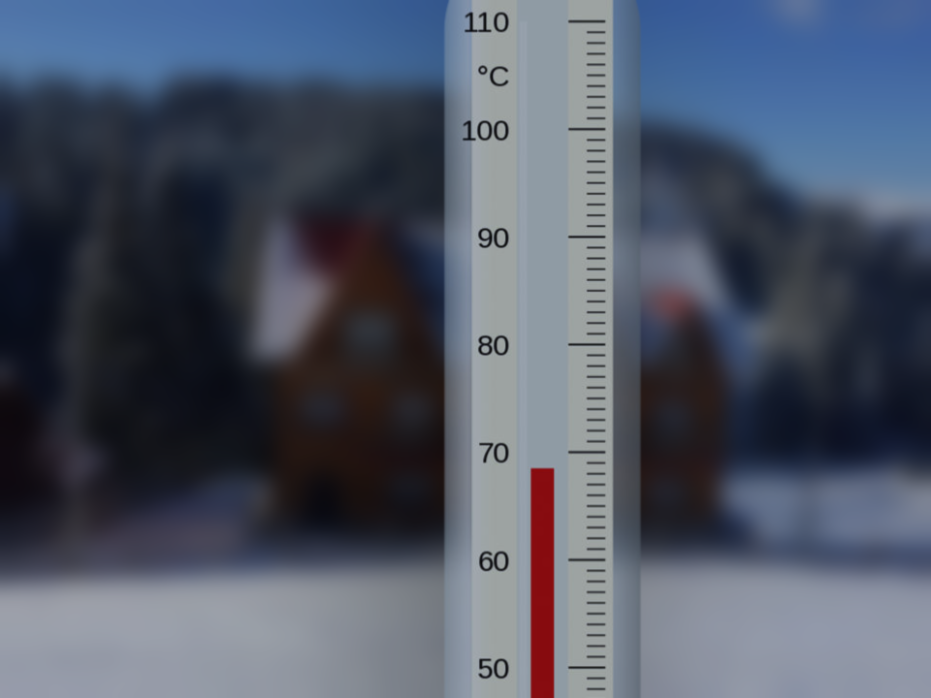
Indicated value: 68.5°C
